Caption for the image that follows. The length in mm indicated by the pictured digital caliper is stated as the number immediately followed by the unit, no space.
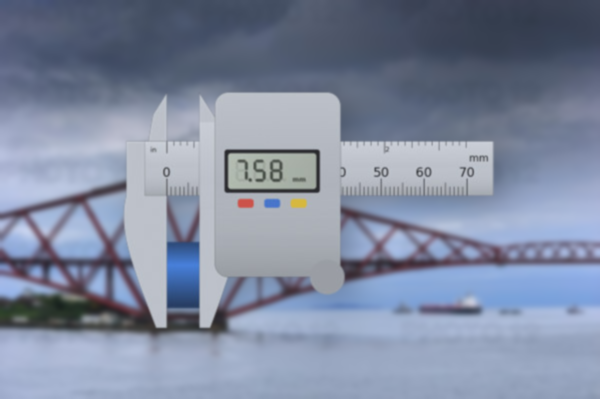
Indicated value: 7.58mm
